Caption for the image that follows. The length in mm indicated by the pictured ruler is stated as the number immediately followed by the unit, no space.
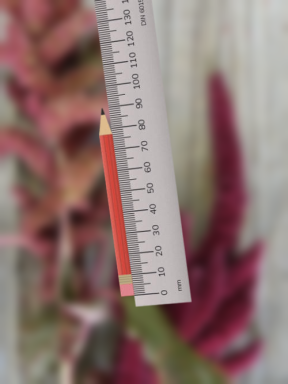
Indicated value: 90mm
